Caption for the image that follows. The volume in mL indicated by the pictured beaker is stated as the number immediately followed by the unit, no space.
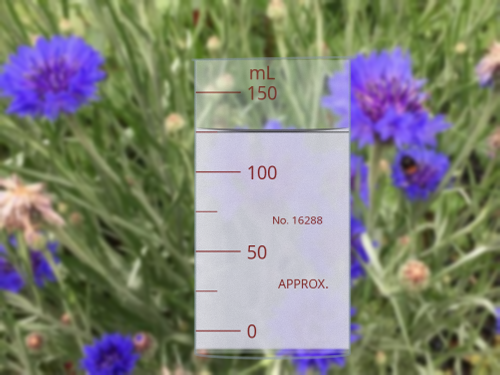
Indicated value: 125mL
